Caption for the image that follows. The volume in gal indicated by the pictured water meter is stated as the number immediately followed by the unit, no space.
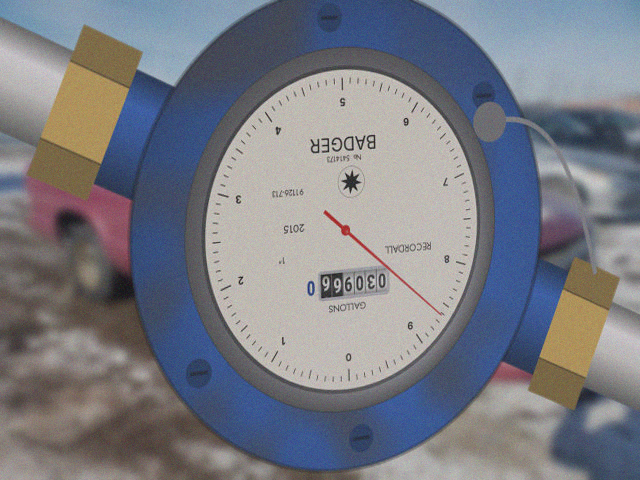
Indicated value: 309658.6gal
